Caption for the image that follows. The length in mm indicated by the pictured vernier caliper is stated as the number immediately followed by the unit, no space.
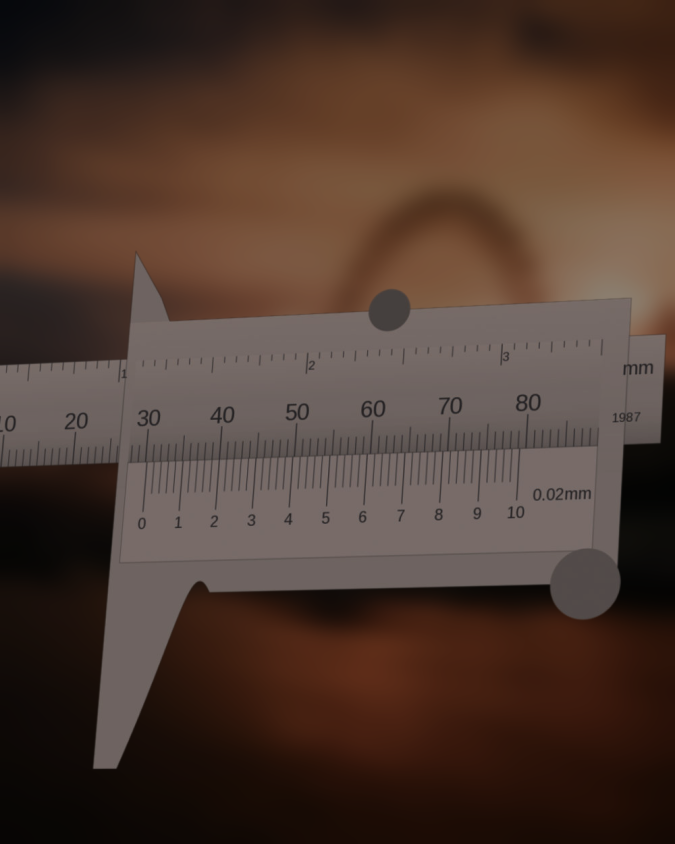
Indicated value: 30.2mm
